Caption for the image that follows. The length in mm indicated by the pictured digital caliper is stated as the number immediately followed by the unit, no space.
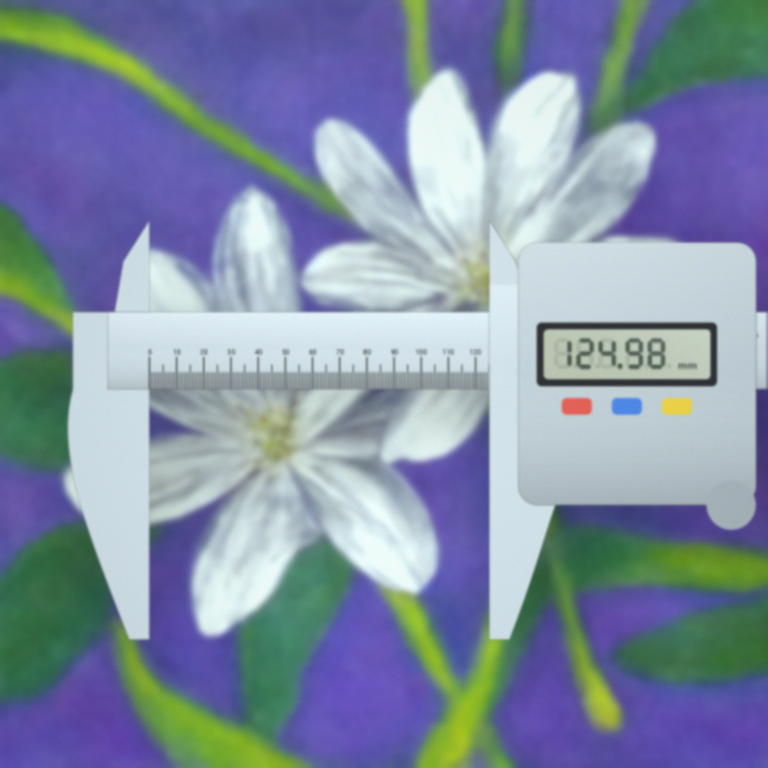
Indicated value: 124.98mm
